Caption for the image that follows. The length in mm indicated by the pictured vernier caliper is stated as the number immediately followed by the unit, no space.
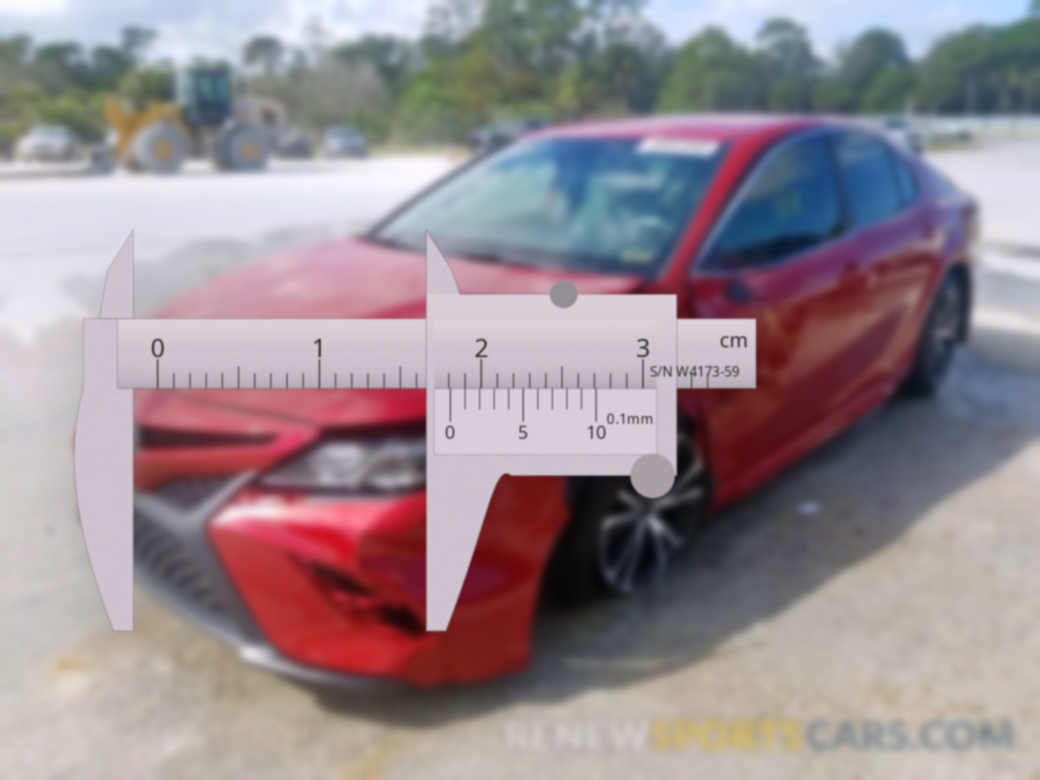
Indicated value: 18.1mm
